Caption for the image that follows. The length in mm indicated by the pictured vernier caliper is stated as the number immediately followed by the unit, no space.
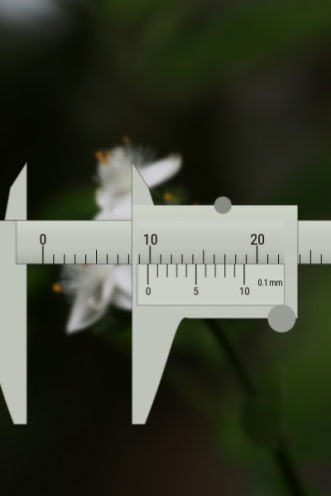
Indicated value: 9.8mm
